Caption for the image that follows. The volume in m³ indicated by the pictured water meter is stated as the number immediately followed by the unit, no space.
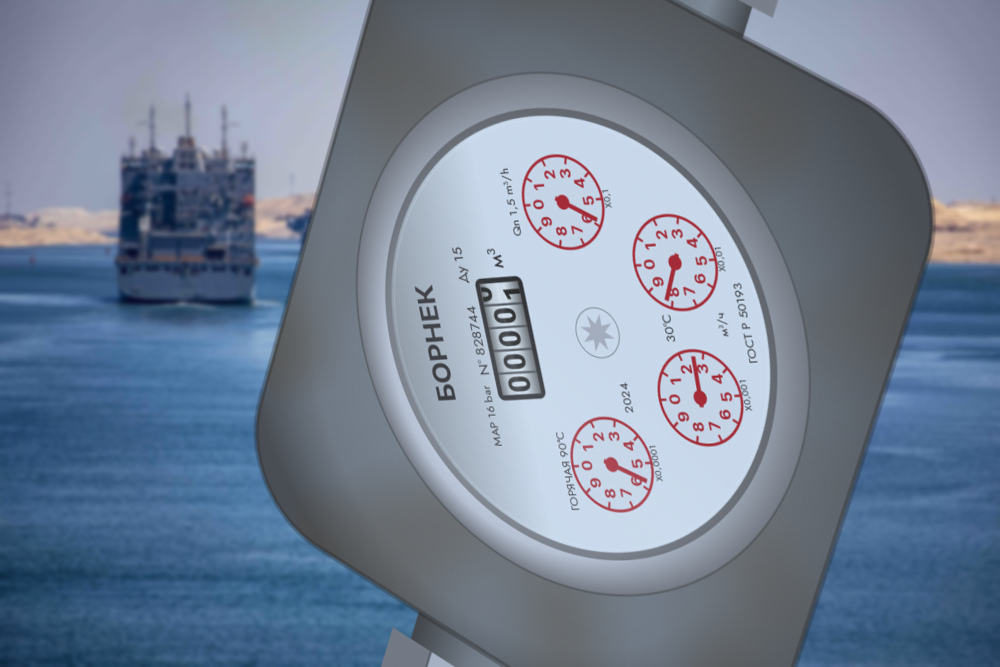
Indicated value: 0.5825m³
